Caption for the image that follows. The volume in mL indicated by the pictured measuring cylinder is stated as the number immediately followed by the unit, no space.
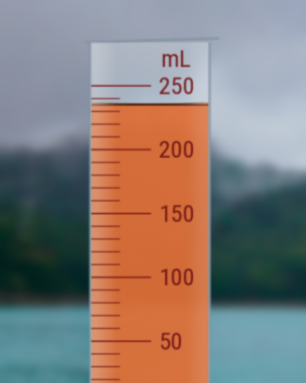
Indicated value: 235mL
